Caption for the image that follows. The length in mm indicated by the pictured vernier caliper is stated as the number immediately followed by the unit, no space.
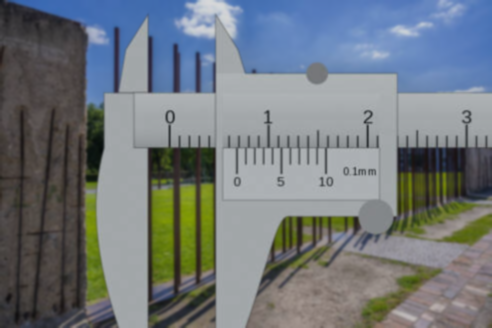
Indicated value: 6.8mm
